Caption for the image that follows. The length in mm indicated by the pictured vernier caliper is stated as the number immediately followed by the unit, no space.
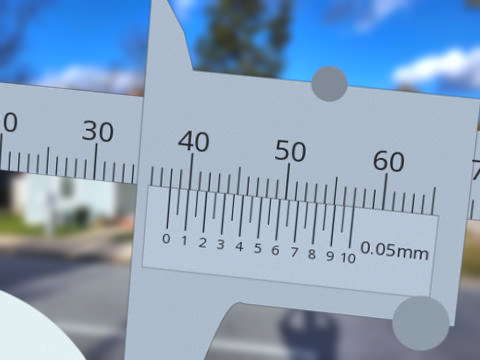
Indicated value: 38.0mm
